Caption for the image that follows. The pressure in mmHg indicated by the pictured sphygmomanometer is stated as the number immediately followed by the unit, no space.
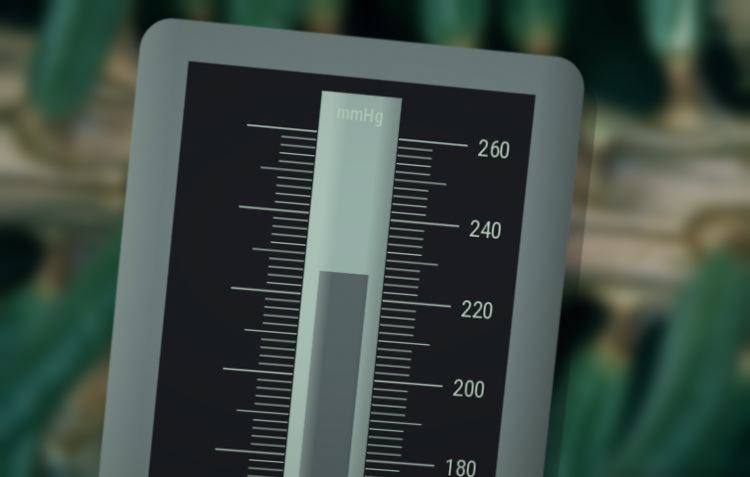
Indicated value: 226mmHg
